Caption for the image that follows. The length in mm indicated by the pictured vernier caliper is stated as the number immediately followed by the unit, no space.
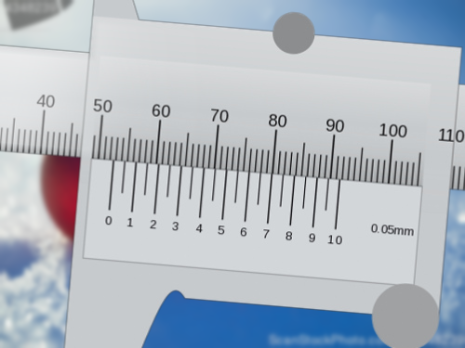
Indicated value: 52.6mm
